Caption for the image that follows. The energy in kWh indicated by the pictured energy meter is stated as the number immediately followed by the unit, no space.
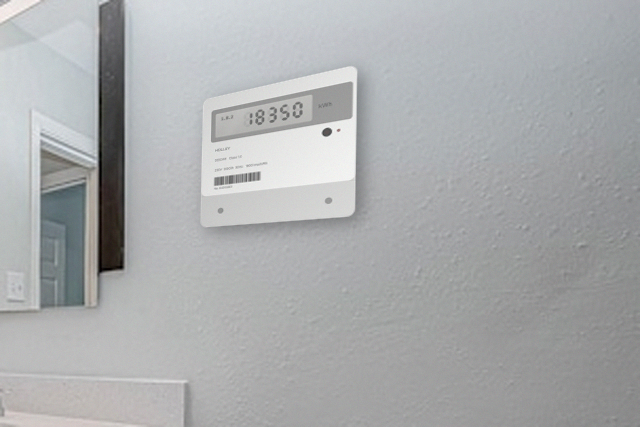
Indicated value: 18350kWh
